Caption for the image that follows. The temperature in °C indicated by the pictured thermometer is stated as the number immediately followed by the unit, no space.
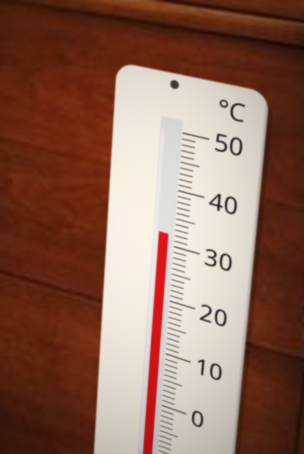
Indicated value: 32°C
